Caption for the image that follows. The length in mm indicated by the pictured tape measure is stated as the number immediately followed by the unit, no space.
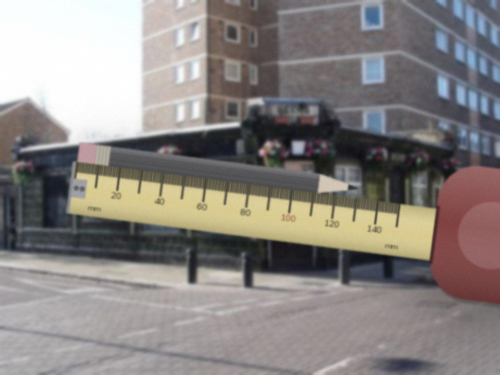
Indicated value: 130mm
